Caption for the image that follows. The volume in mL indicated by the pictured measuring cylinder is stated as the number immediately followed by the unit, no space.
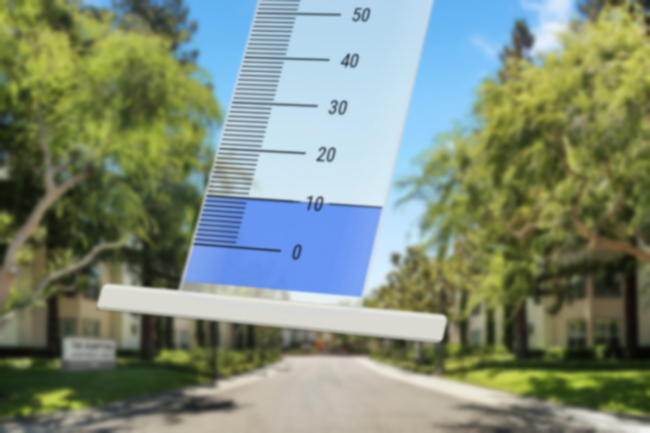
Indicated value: 10mL
